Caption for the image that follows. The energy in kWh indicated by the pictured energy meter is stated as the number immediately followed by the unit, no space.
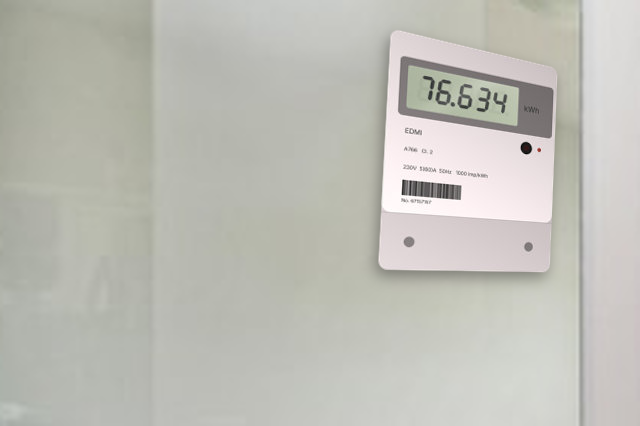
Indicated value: 76.634kWh
